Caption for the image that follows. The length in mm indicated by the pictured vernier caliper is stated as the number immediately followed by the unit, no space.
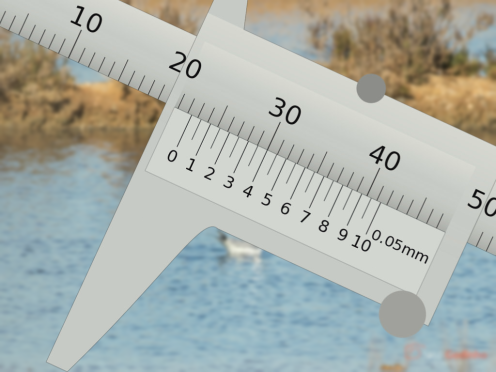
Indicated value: 22.4mm
